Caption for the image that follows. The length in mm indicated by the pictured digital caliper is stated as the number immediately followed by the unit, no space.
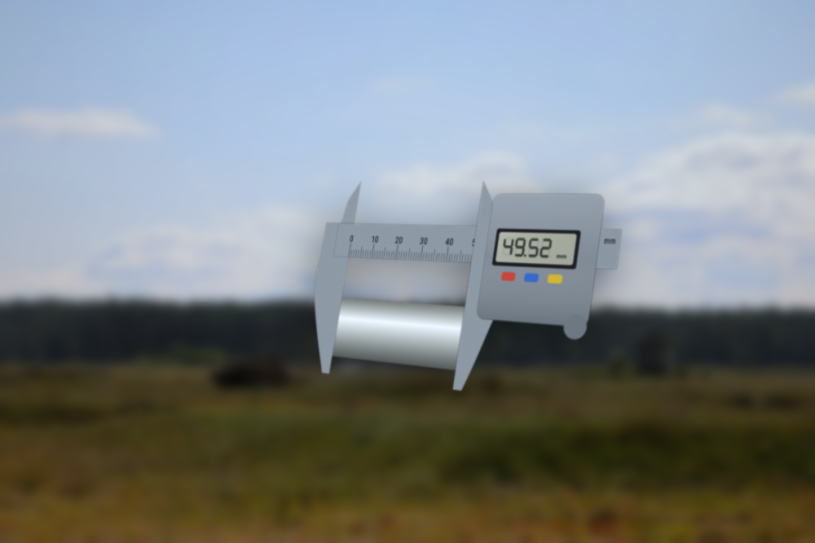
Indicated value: 49.52mm
